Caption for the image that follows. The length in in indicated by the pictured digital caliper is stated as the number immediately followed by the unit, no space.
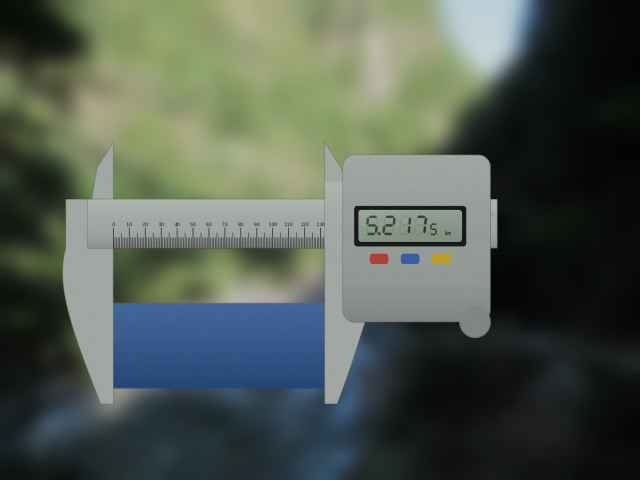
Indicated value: 5.2175in
